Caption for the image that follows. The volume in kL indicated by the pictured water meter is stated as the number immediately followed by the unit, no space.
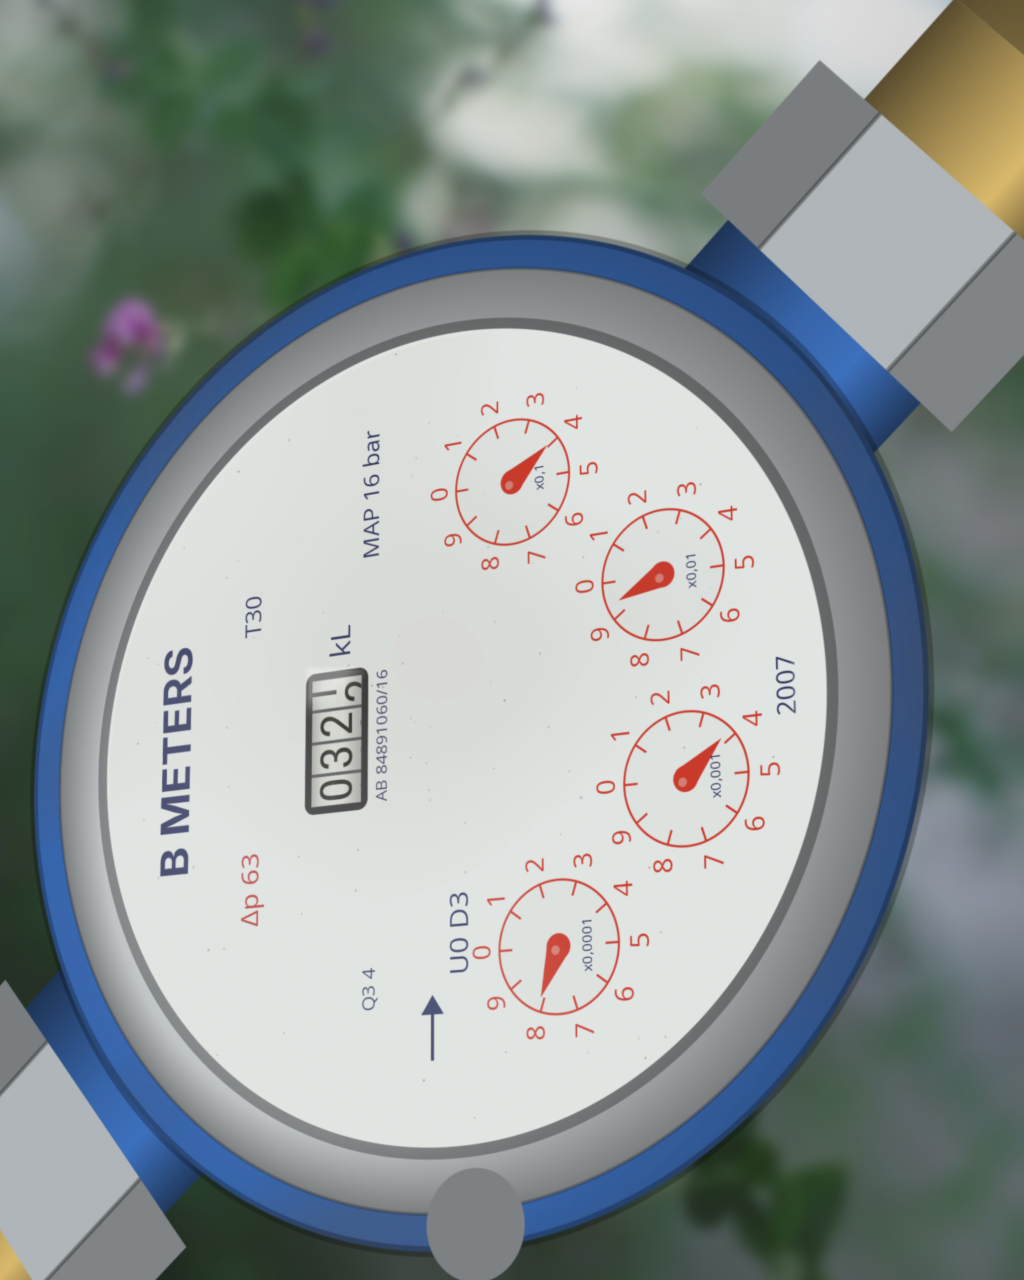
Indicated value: 321.3938kL
